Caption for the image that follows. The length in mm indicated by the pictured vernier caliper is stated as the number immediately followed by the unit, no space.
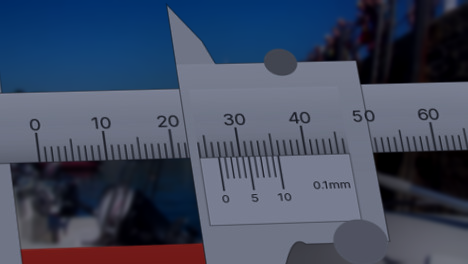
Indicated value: 26.8mm
